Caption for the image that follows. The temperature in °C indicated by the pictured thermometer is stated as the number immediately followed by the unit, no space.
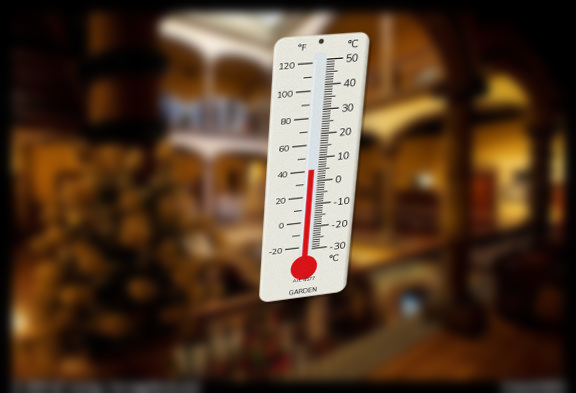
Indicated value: 5°C
